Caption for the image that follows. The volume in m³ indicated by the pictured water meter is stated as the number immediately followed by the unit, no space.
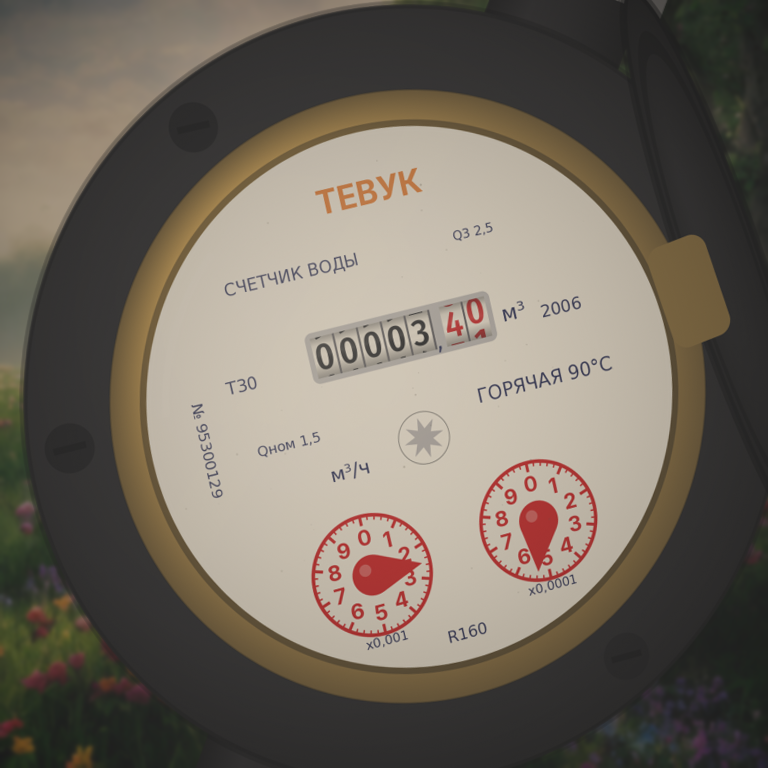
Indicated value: 3.4025m³
